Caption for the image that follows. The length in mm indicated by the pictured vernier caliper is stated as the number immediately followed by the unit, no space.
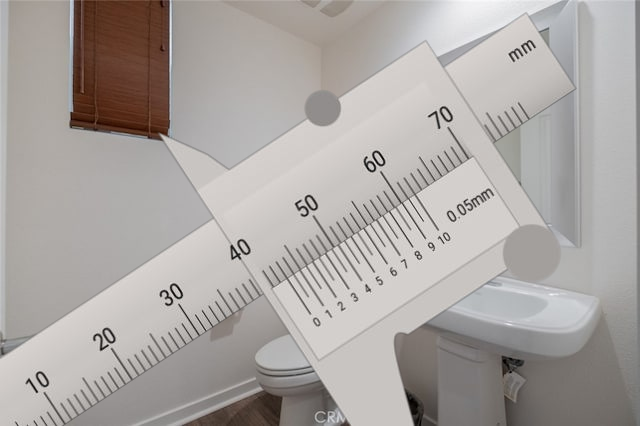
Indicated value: 43.0mm
